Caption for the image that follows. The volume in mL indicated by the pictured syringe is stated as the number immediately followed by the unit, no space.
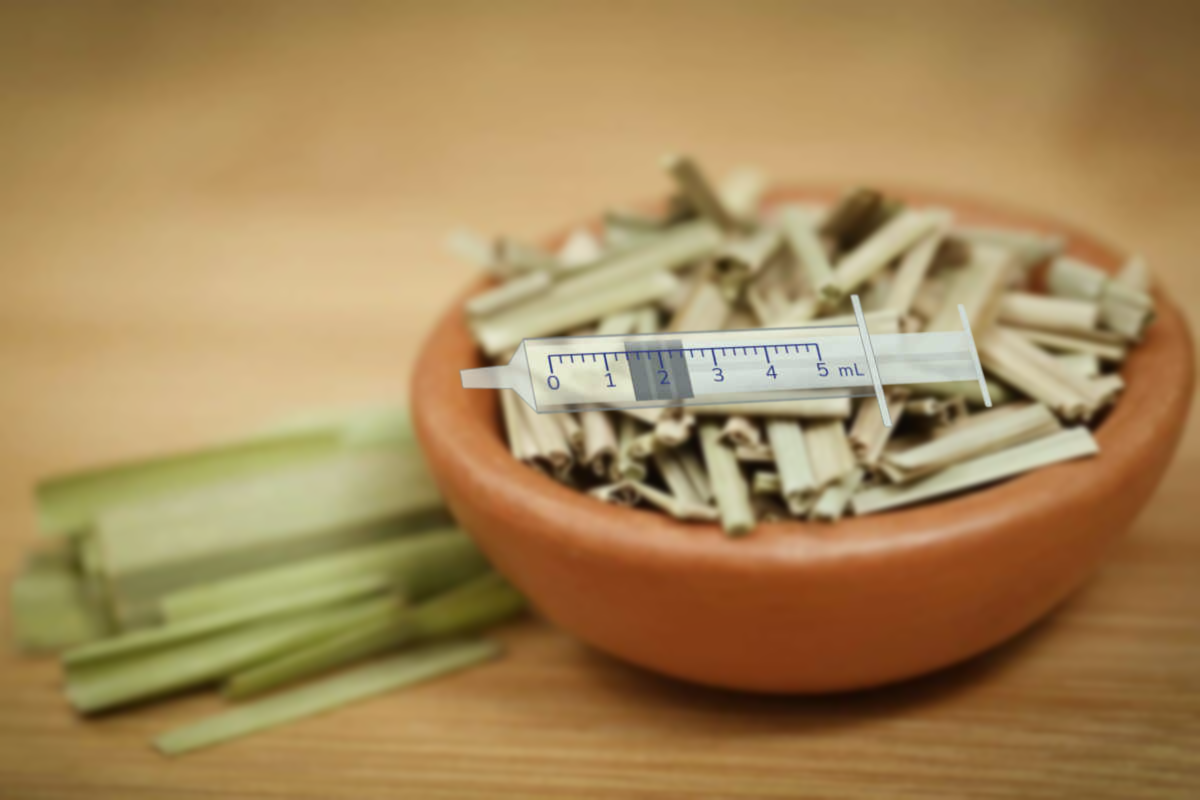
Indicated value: 1.4mL
